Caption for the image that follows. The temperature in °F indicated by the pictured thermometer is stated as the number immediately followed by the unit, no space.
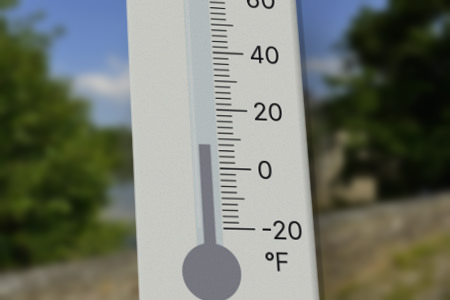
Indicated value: 8°F
